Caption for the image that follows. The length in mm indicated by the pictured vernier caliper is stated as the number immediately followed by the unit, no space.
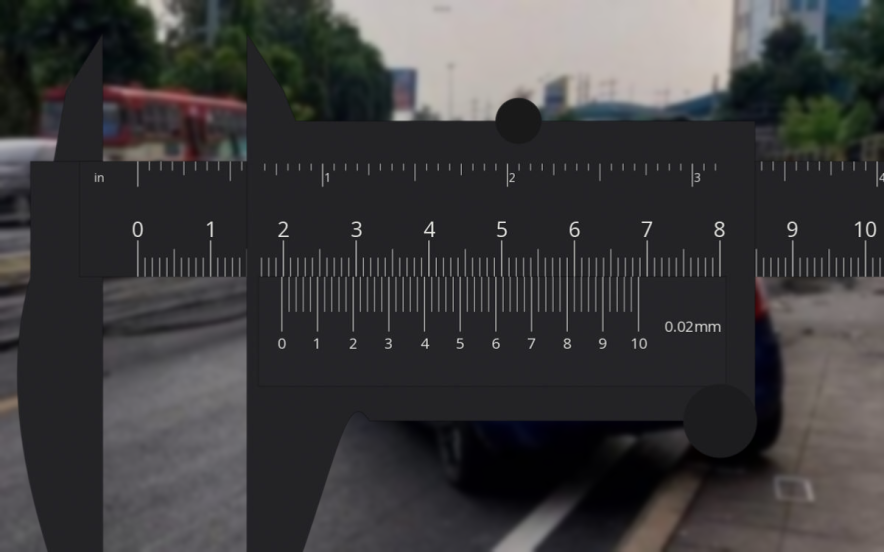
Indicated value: 19.8mm
